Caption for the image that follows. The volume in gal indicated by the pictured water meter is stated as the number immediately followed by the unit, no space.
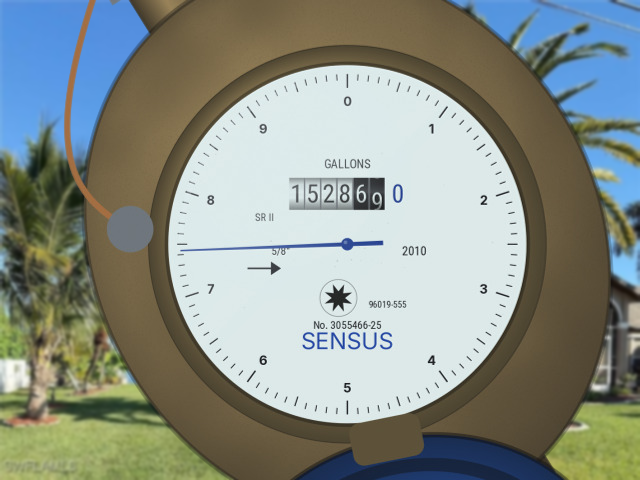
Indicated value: 1528687.4gal
